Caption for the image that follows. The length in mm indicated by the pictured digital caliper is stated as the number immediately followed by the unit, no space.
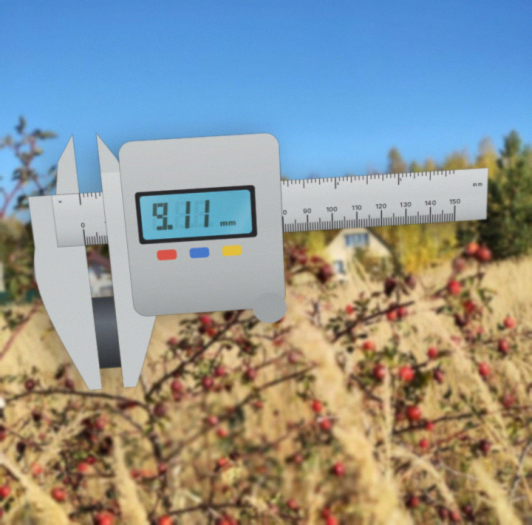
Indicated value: 9.11mm
